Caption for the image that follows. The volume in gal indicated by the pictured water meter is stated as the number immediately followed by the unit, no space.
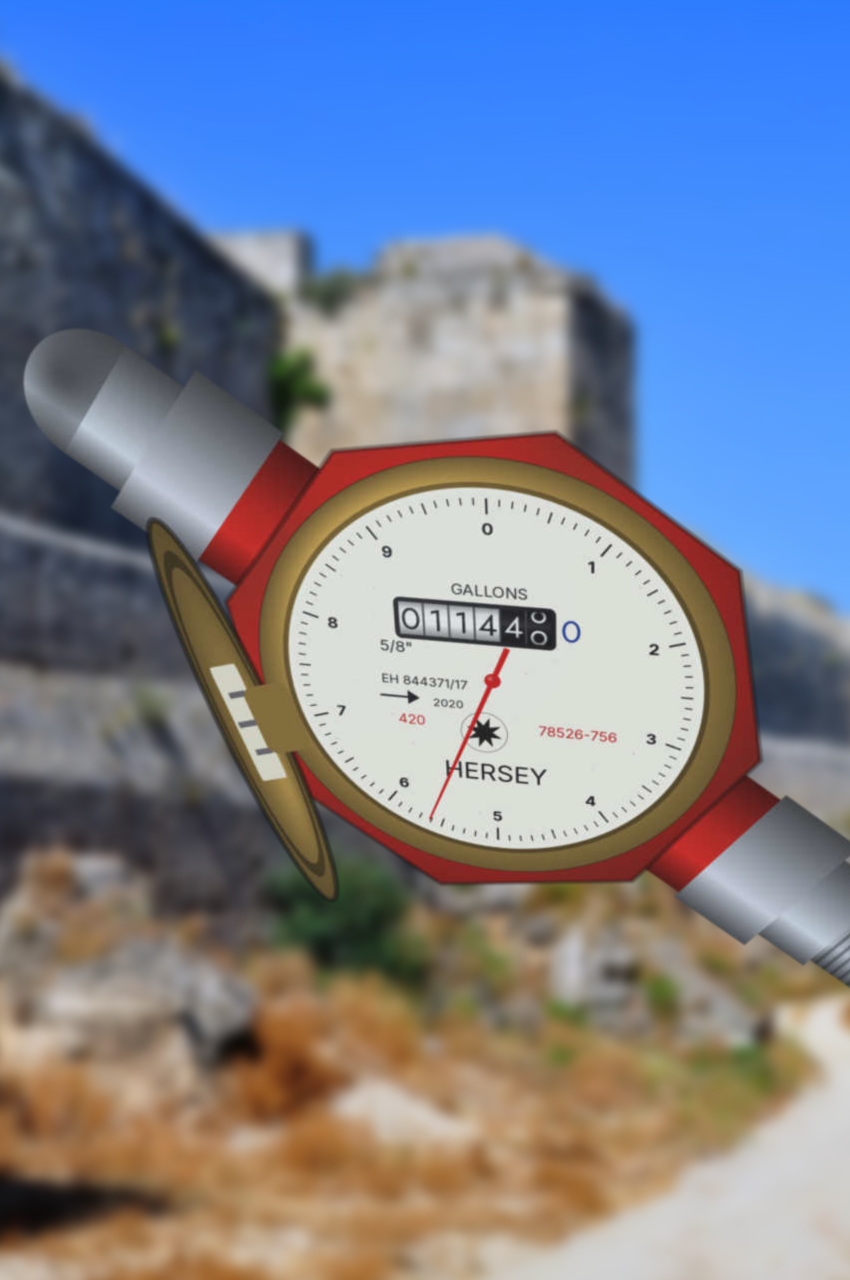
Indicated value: 114485.6gal
